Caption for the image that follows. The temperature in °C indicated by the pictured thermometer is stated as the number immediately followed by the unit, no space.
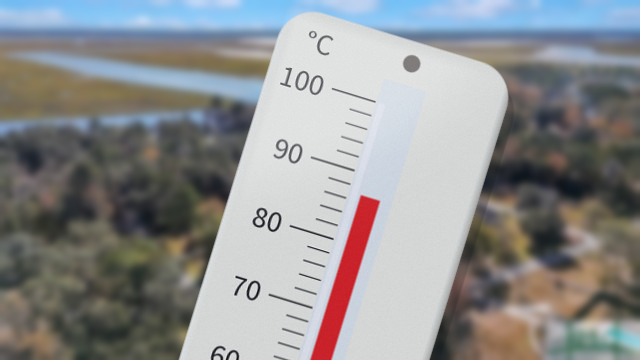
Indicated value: 87°C
